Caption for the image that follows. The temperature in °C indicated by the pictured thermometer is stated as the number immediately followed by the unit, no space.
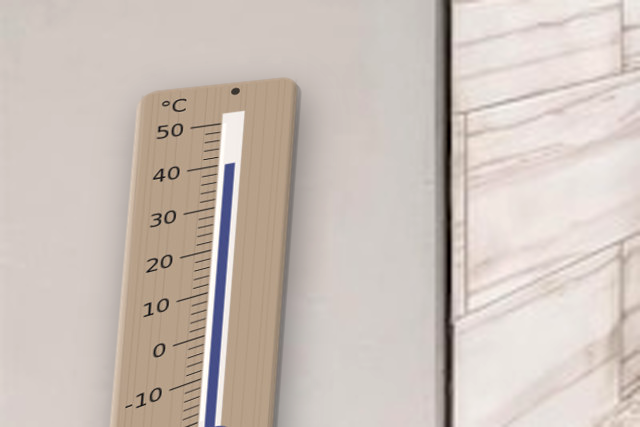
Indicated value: 40°C
